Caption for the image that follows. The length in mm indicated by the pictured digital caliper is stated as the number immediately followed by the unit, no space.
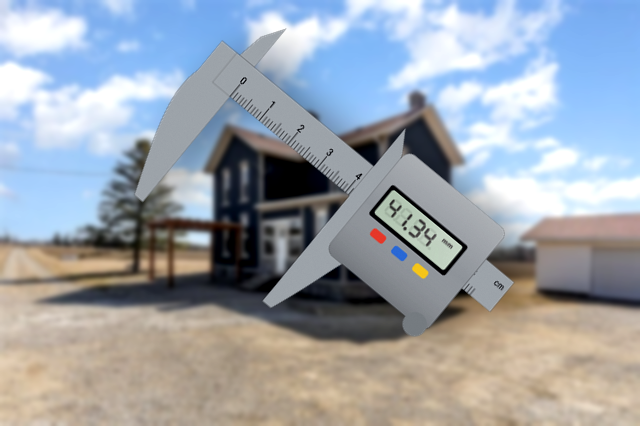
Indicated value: 41.34mm
